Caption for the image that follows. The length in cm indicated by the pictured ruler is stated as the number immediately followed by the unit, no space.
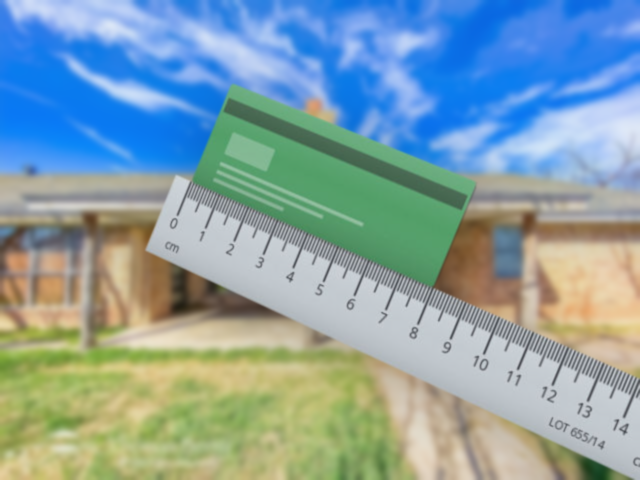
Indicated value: 8cm
